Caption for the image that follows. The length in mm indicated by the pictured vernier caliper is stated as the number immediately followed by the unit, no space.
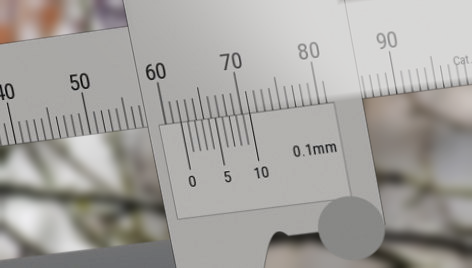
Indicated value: 62.0mm
